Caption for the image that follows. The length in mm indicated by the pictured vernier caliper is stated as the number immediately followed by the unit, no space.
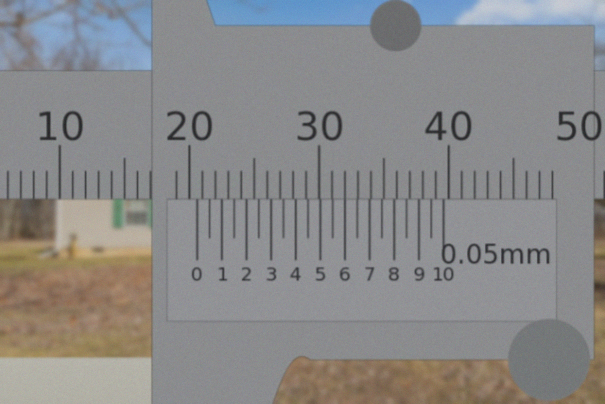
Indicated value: 20.6mm
